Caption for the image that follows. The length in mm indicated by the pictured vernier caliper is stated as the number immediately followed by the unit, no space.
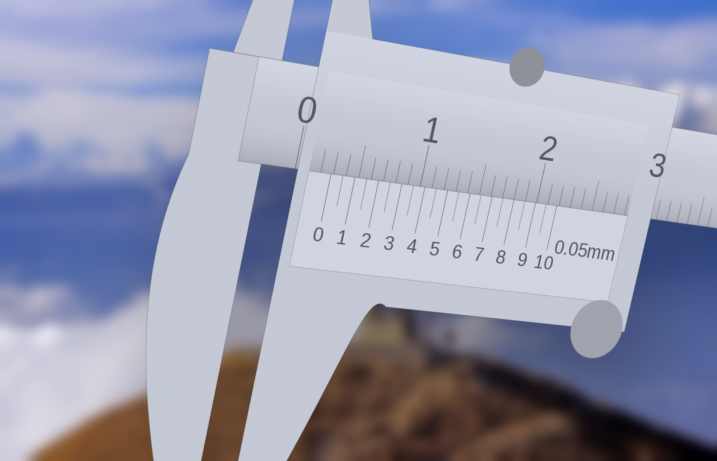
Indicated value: 2.8mm
